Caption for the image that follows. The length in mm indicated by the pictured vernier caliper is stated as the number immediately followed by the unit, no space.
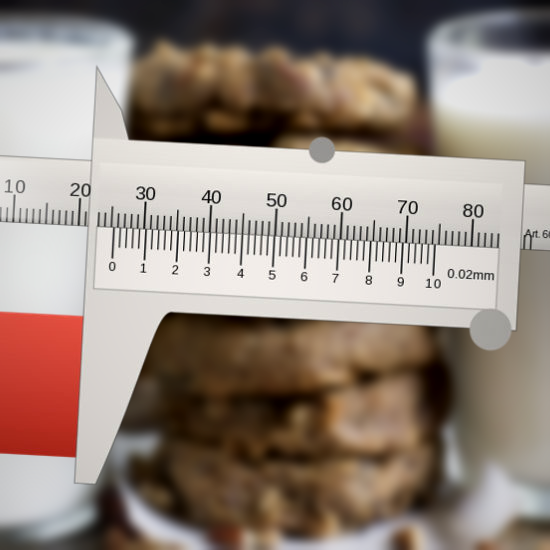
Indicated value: 25.4mm
